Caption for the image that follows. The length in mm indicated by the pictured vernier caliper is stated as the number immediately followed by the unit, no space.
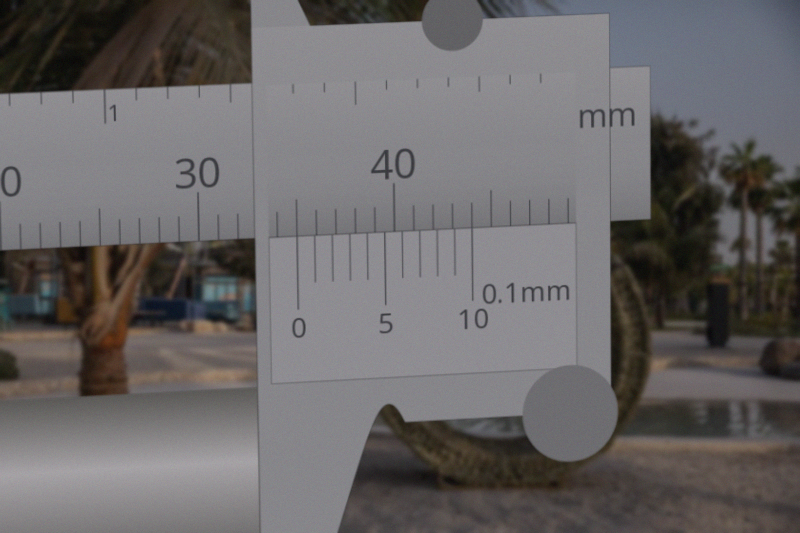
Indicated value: 35.0mm
